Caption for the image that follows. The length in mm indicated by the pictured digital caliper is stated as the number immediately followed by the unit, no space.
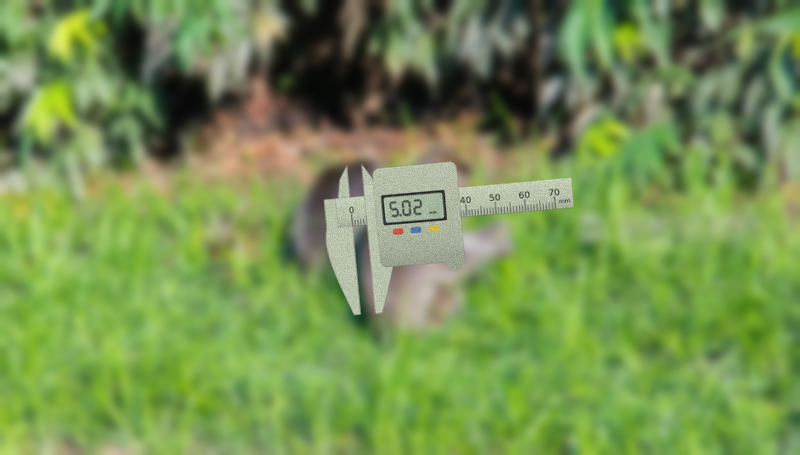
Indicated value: 5.02mm
